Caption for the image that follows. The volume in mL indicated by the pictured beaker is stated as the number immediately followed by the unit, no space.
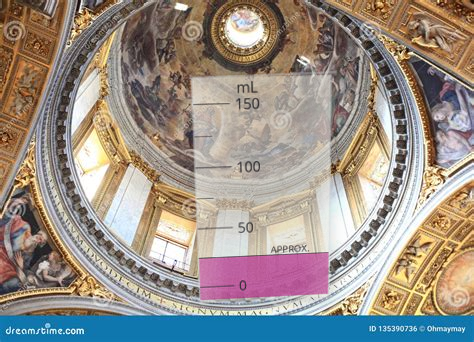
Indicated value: 25mL
